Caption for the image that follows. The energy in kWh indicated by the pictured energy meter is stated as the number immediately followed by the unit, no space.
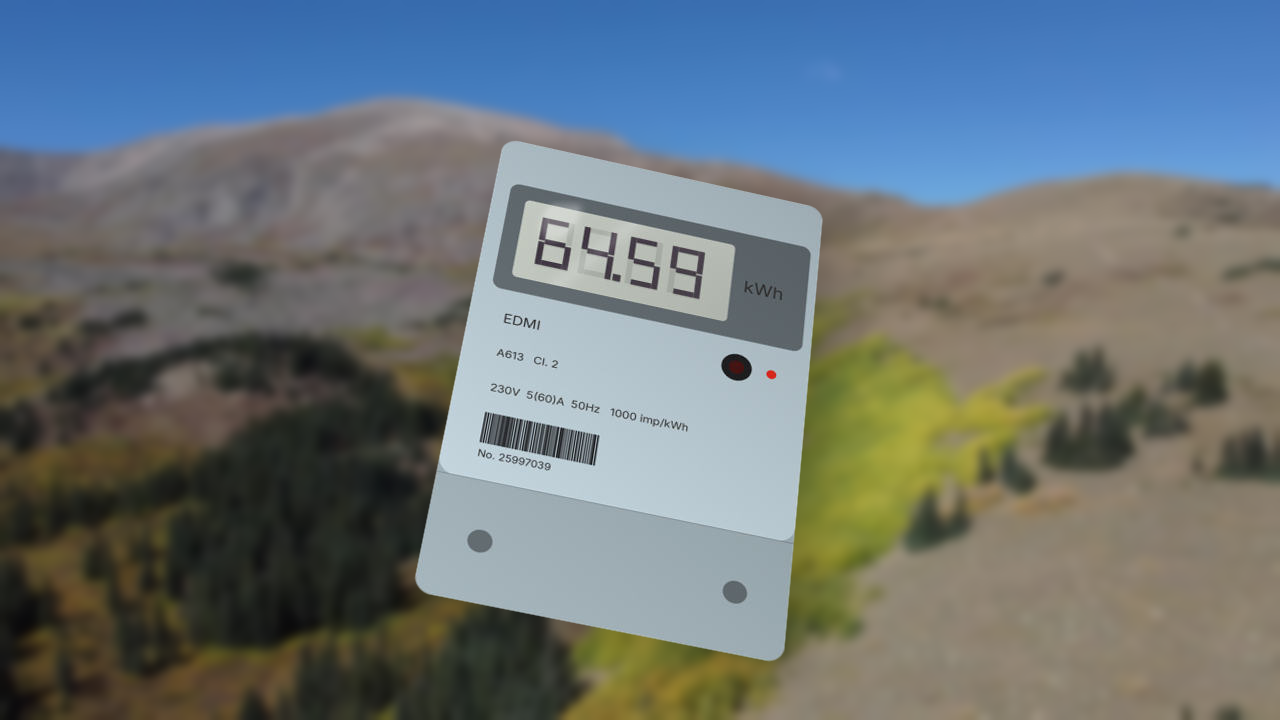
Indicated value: 64.59kWh
